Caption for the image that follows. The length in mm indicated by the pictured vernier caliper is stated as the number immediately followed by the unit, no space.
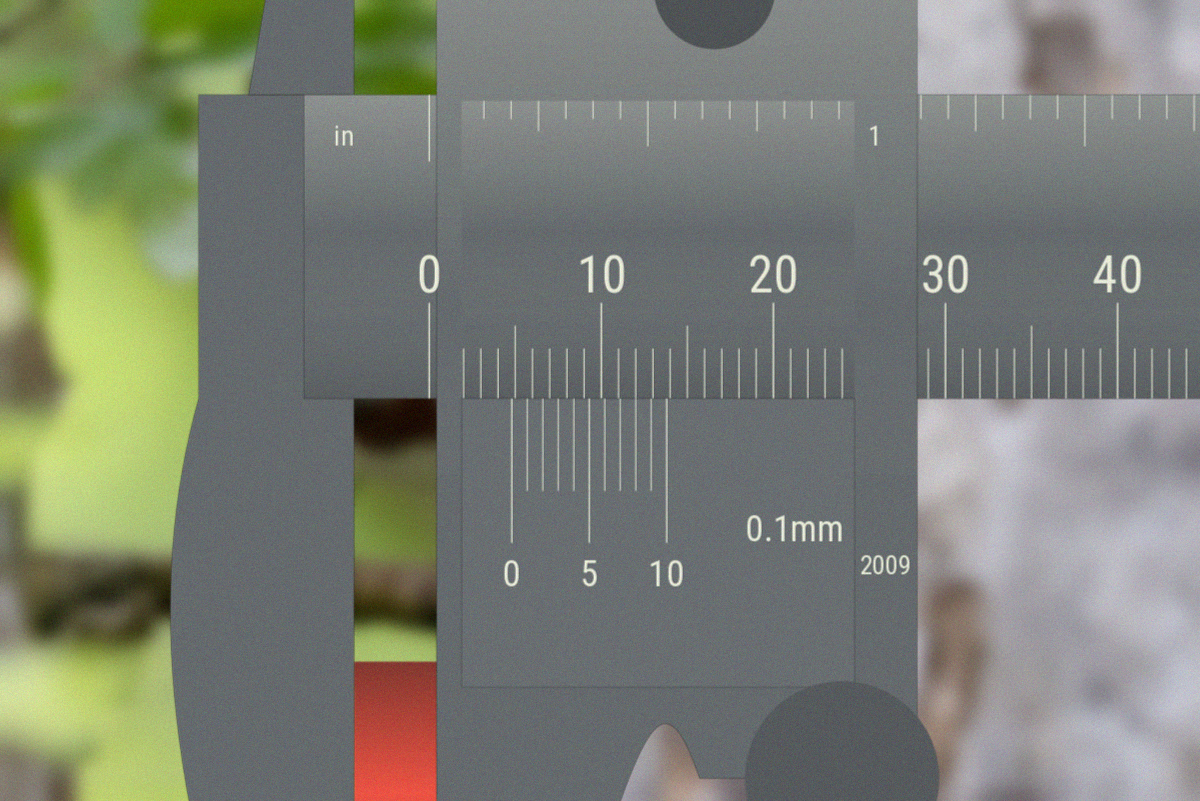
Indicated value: 4.8mm
